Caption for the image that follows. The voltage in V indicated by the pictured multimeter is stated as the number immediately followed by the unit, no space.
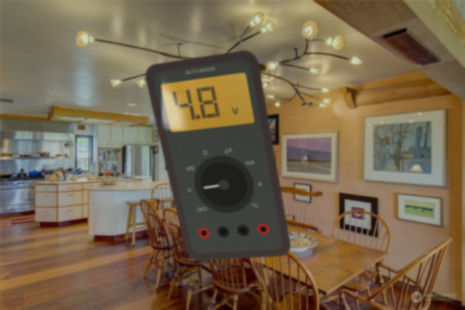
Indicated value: 4.8V
